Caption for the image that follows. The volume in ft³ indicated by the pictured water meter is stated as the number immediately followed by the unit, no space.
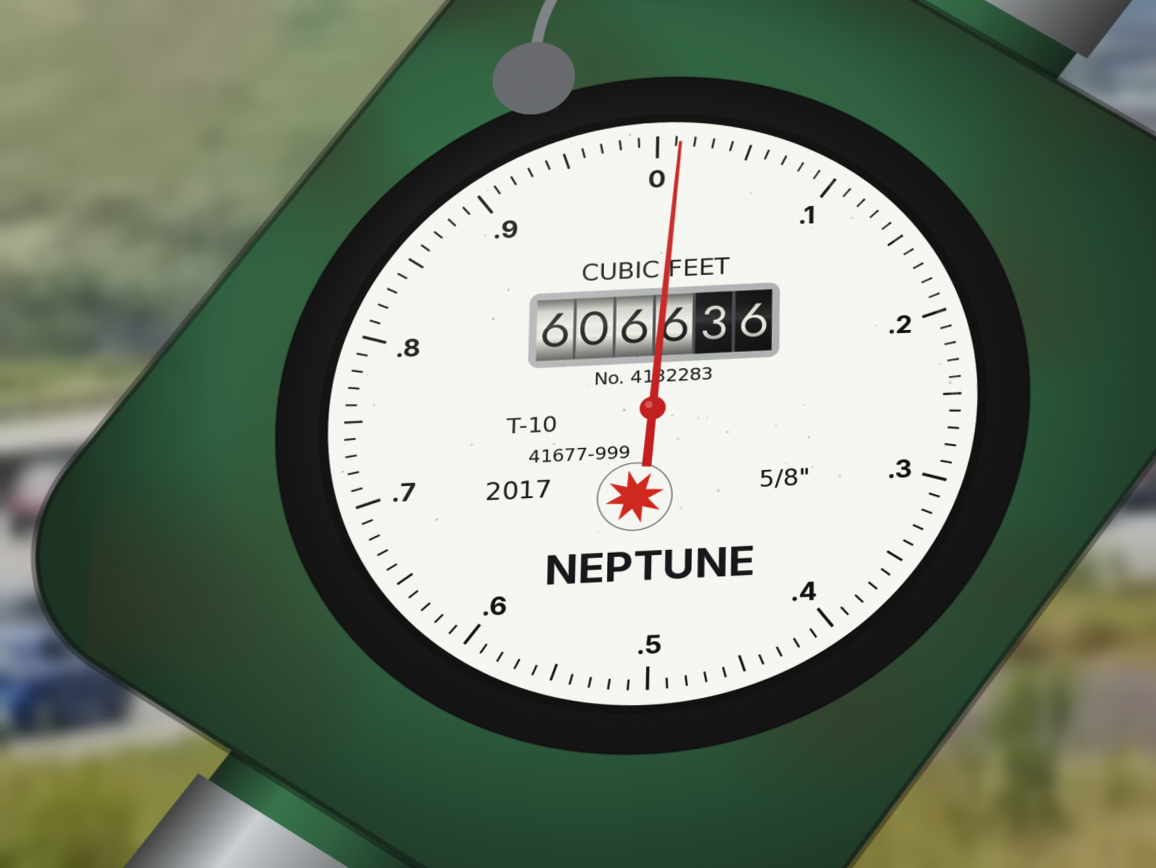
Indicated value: 606636.01ft³
